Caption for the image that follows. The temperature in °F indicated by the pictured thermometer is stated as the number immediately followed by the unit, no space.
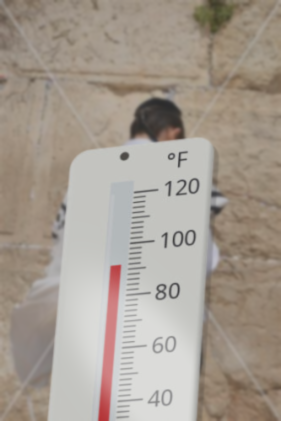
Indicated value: 92°F
